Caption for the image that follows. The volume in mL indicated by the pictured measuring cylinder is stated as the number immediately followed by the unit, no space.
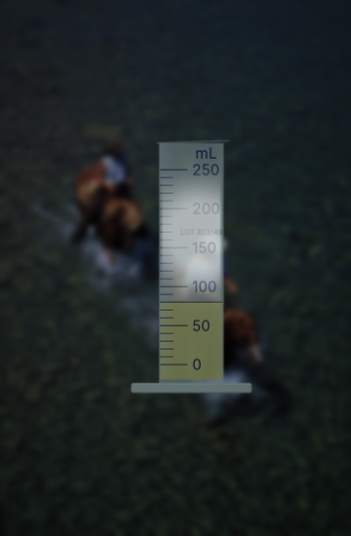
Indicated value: 80mL
